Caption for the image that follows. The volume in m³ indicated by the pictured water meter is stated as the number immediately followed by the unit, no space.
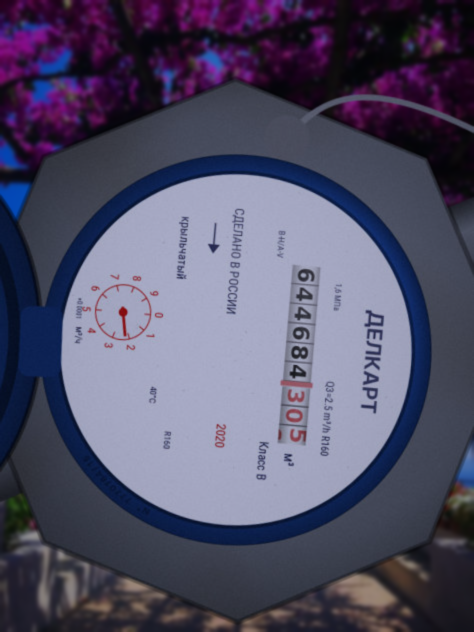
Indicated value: 644684.3052m³
